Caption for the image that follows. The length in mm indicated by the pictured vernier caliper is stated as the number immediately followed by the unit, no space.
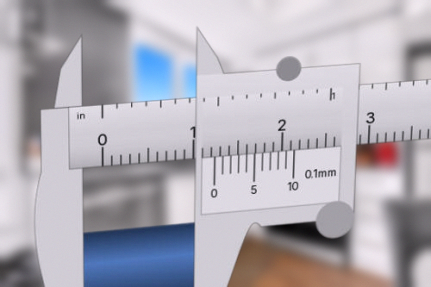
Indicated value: 12.4mm
